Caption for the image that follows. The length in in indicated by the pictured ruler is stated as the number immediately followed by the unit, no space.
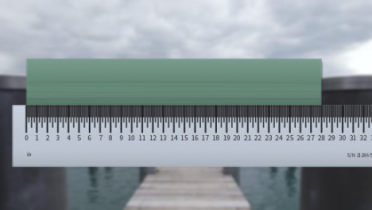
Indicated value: 28in
